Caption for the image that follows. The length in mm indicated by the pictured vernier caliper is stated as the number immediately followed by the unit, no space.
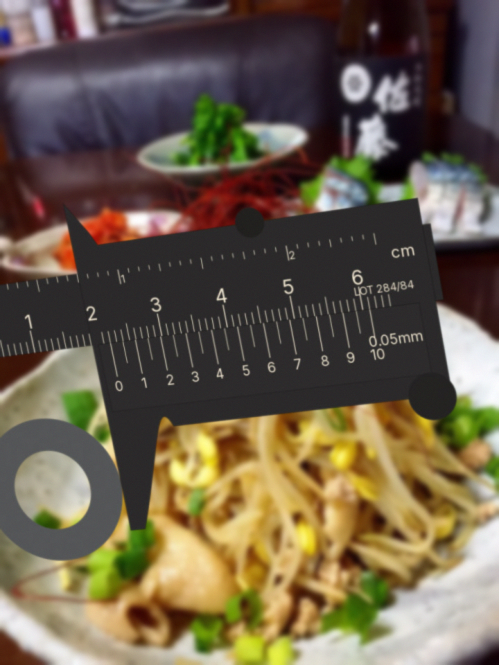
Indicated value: 22.0mm
